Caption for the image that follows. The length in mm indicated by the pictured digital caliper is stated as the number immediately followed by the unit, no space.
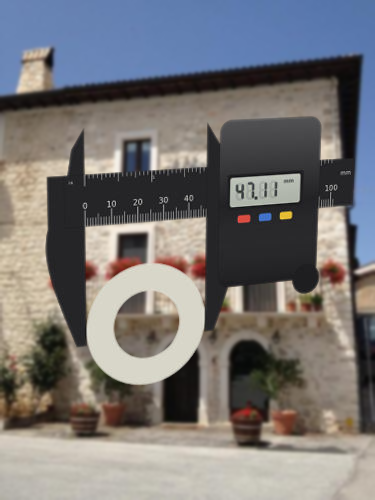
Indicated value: 47.11mm
